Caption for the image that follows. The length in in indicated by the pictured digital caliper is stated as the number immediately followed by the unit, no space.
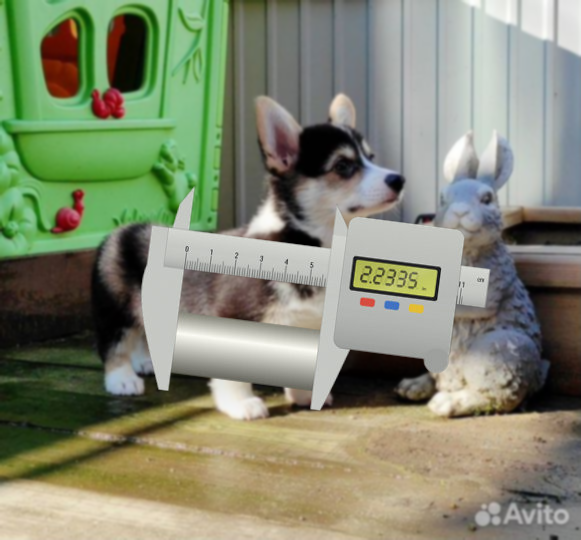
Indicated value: 2.2335in
